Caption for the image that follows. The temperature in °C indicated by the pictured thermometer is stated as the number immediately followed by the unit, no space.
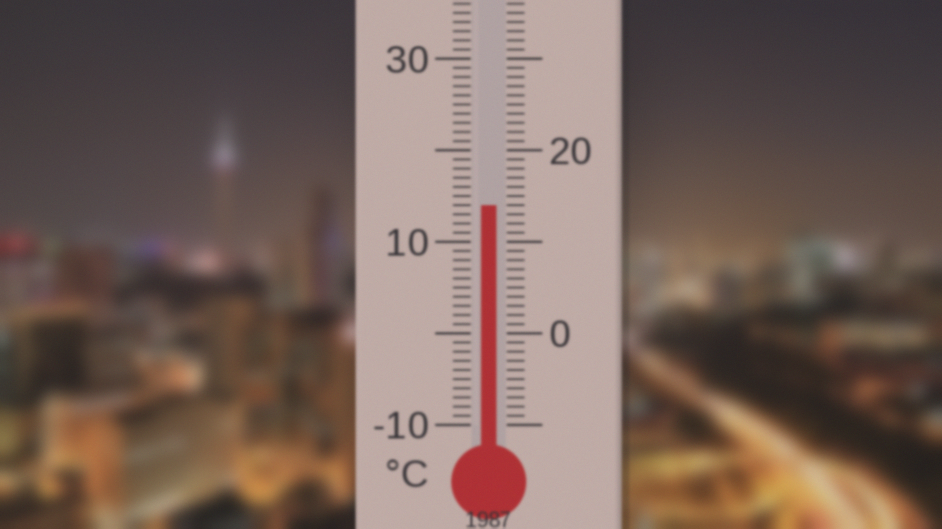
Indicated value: 14°C
